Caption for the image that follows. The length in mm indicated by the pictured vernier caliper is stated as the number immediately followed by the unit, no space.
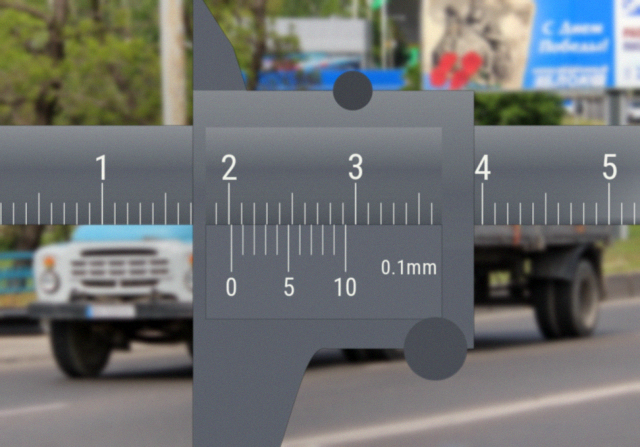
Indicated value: 20.2mm
